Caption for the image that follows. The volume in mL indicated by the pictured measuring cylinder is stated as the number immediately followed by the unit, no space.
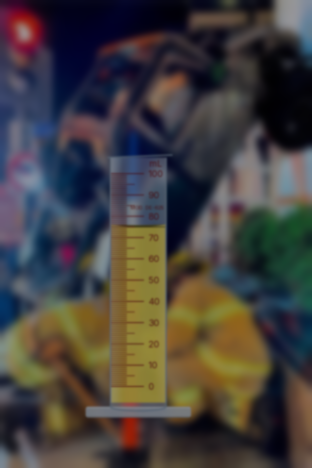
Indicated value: 75mL
